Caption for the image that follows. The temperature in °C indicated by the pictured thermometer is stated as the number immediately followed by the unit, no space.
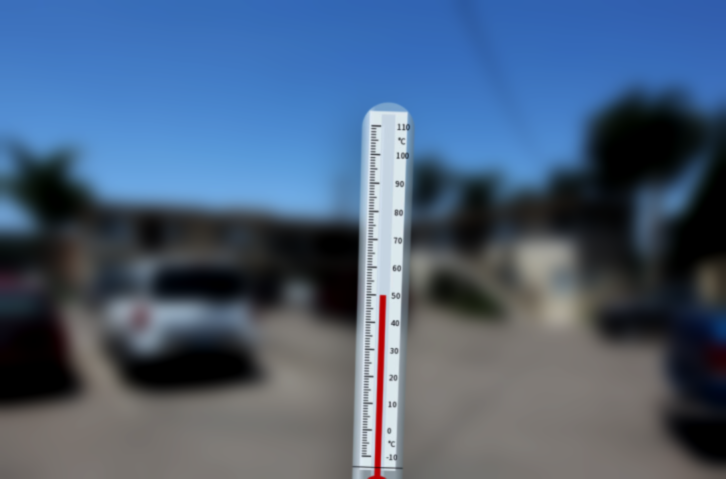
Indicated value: 50°C
